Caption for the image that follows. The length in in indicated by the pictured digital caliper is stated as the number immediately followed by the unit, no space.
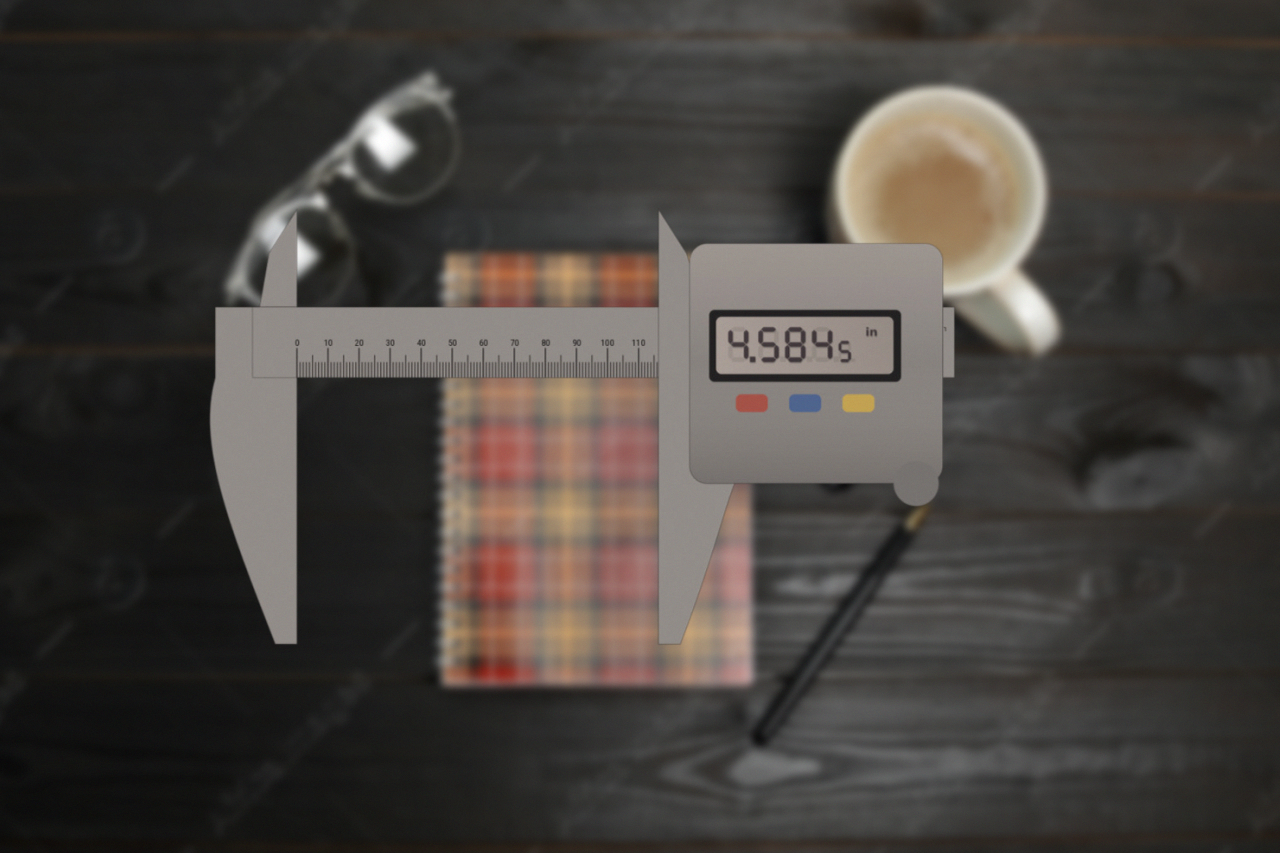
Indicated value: 4.5845in
